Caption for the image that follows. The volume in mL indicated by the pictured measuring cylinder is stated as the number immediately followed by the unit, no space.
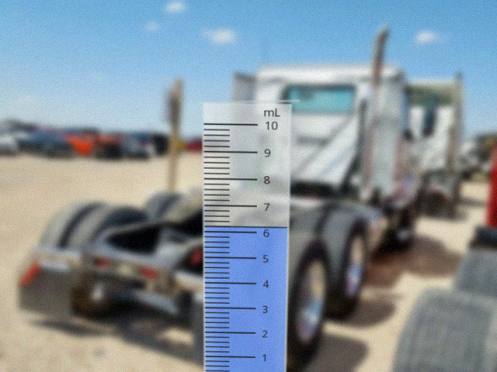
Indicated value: 6.2mL
